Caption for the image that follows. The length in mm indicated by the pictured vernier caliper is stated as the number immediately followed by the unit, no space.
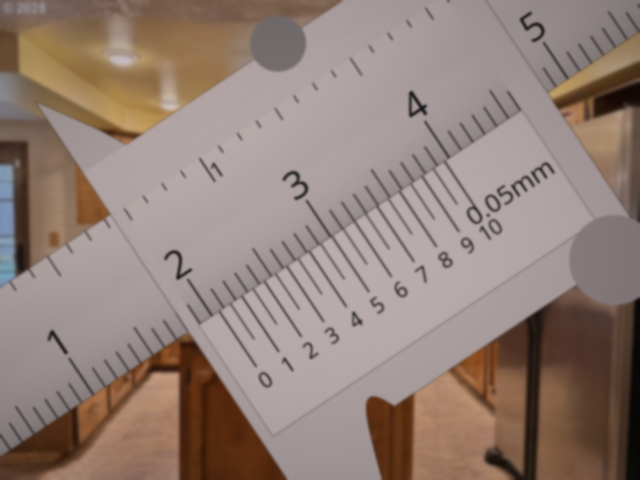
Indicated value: 20.6mm
